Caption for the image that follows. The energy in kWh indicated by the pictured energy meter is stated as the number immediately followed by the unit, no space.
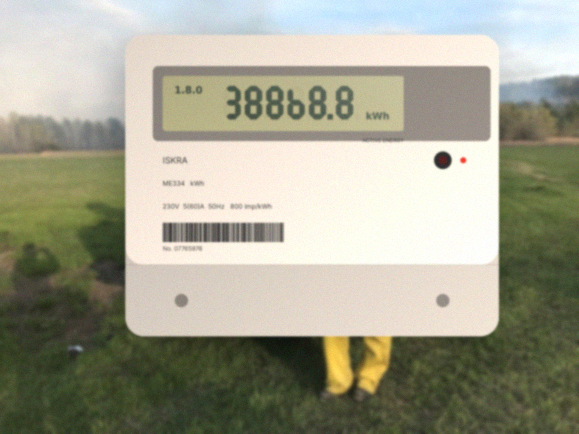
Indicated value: 38868.8kWh
